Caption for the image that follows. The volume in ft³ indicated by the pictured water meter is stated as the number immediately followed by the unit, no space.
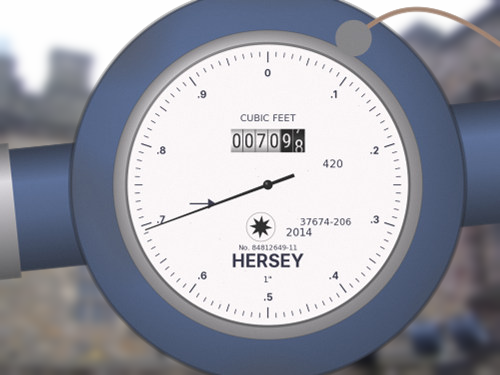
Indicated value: 7097.69ft³
